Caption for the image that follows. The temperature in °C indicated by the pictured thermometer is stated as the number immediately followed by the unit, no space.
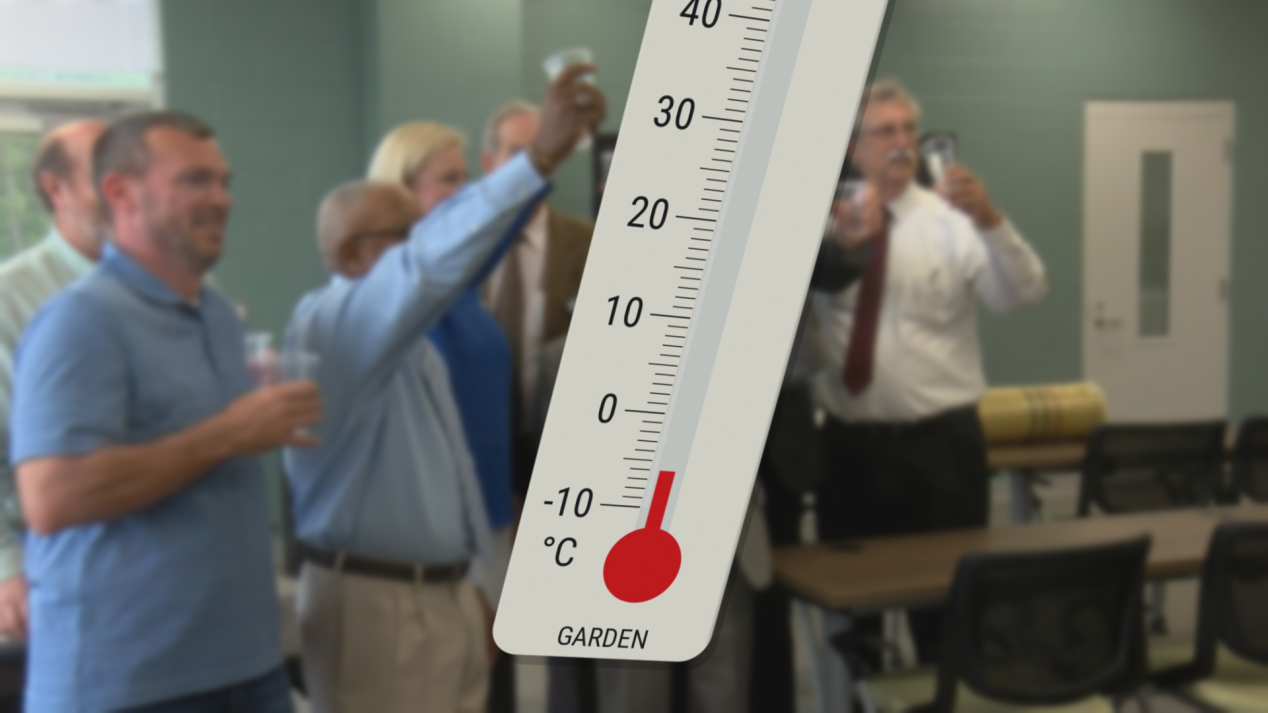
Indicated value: -6°C
